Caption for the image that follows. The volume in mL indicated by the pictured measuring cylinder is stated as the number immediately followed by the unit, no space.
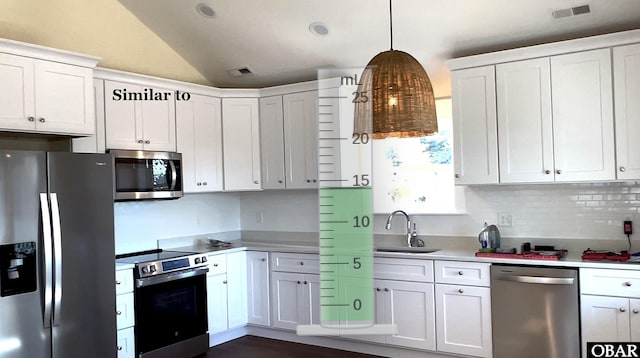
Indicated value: 14mL
